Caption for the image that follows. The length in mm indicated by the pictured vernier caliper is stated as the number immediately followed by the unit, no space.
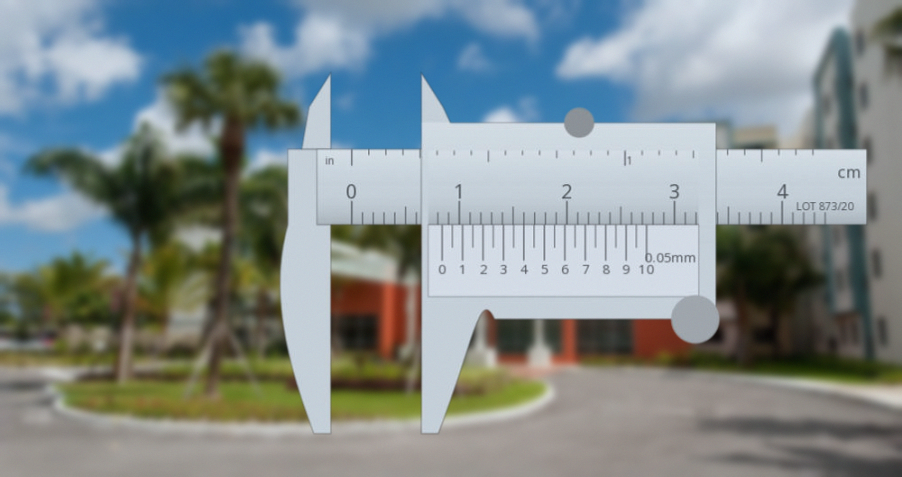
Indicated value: 8.4mm
